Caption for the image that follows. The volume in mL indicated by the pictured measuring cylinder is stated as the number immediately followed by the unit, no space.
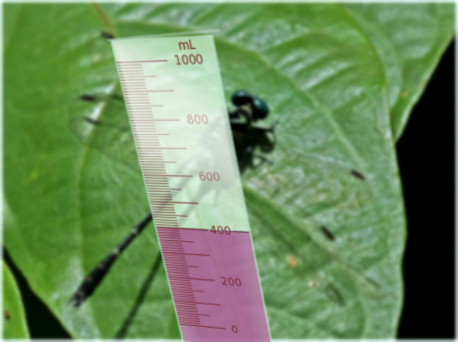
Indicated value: 400mL
